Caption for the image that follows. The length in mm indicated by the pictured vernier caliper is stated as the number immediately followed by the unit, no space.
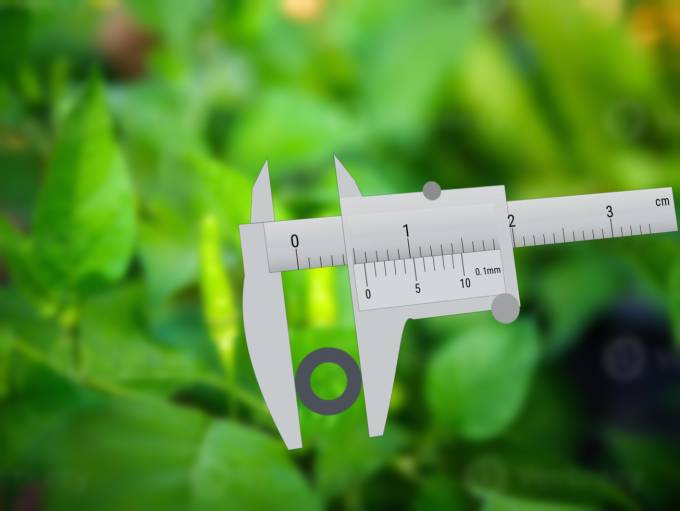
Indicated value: 5.8mm
